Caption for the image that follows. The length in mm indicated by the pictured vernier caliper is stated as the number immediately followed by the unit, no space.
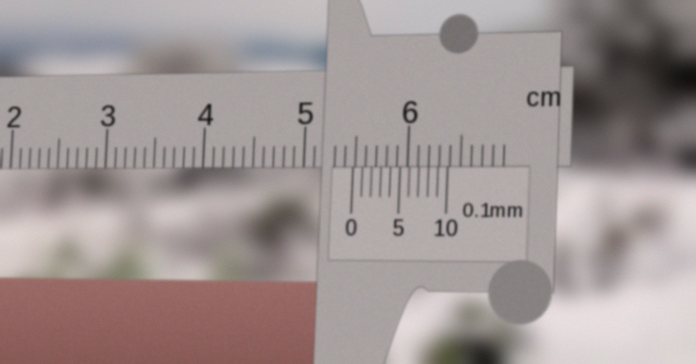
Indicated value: 54.8mm
